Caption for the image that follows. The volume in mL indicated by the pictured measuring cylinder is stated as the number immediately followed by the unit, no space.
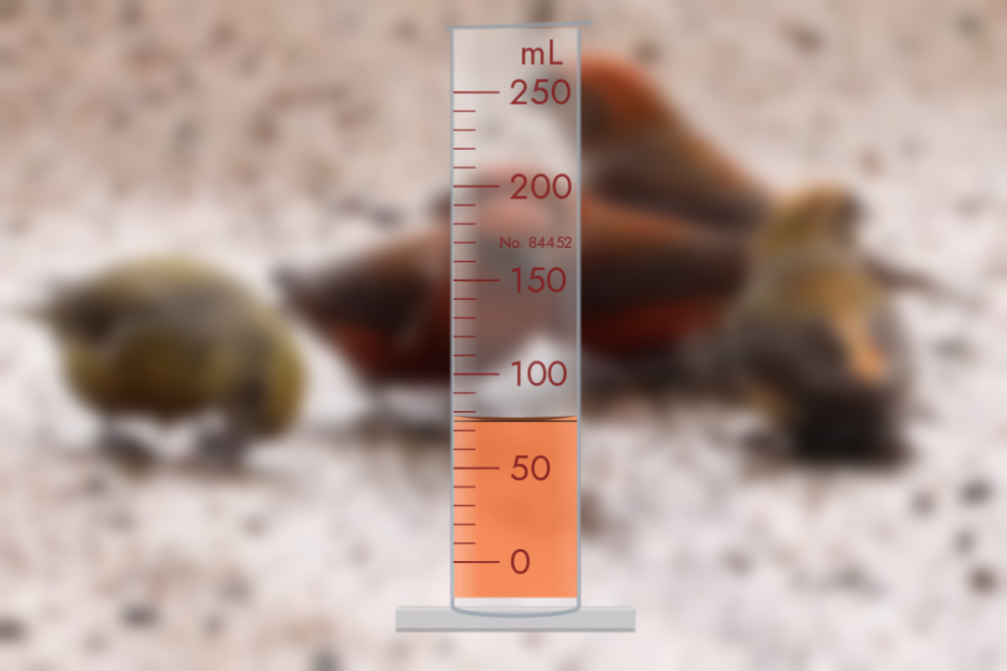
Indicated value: 75mL
